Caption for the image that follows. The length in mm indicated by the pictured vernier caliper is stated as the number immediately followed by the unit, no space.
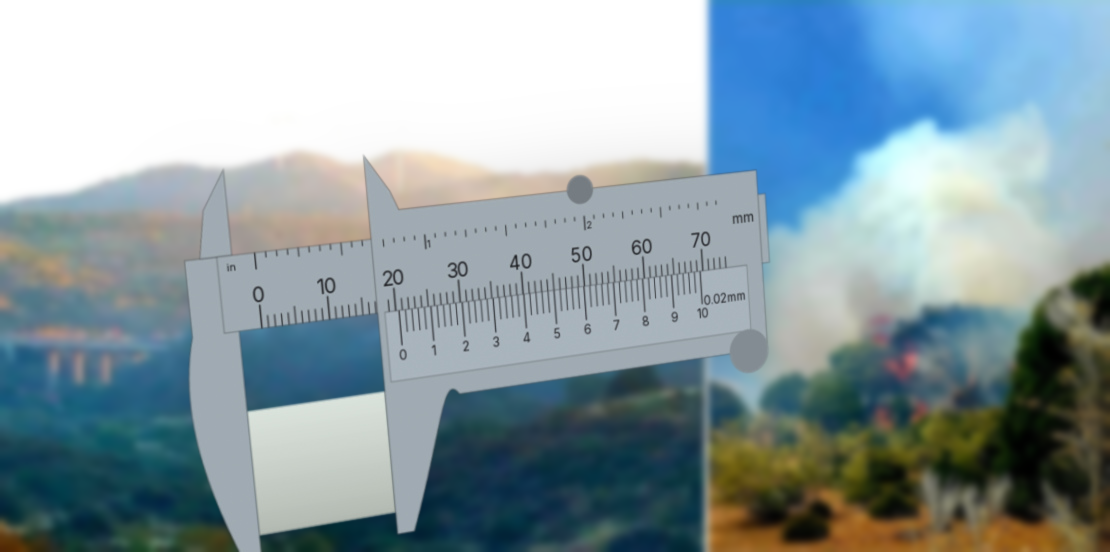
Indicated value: 20.5mm
